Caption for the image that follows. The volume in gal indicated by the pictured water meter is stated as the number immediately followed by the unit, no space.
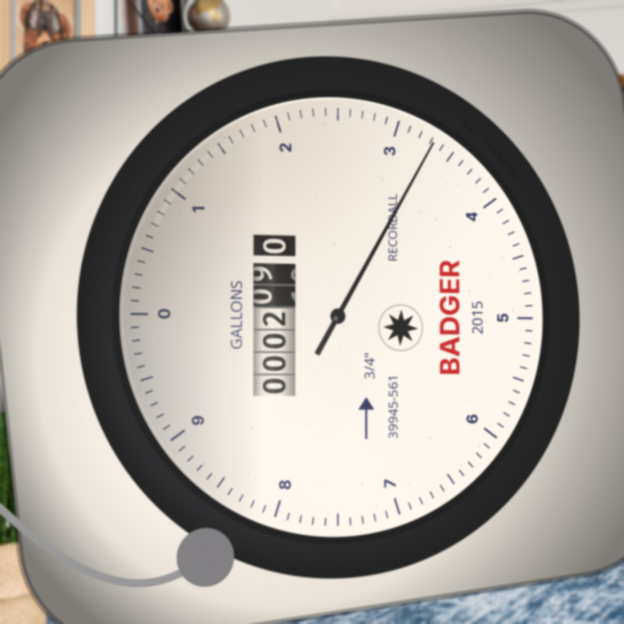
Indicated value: 2093.3gal
